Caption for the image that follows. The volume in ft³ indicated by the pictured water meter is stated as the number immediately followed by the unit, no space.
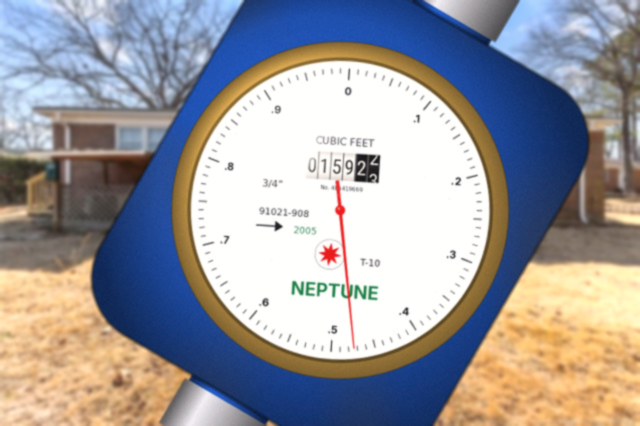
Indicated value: 15922.47ft³
